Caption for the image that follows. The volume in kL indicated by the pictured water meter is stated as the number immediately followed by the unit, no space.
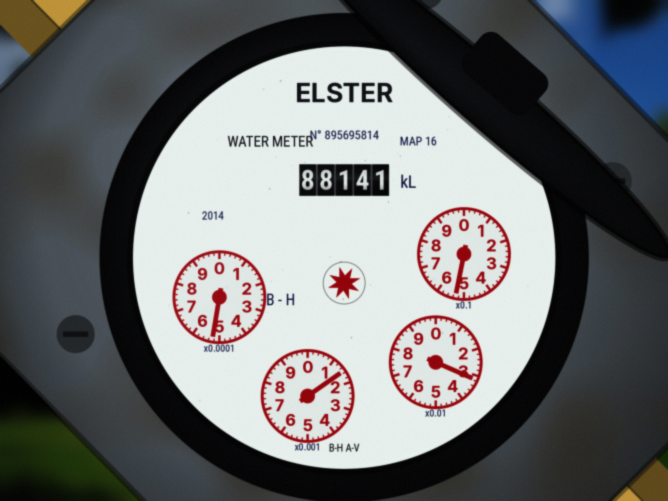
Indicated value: 88141.5315kL
